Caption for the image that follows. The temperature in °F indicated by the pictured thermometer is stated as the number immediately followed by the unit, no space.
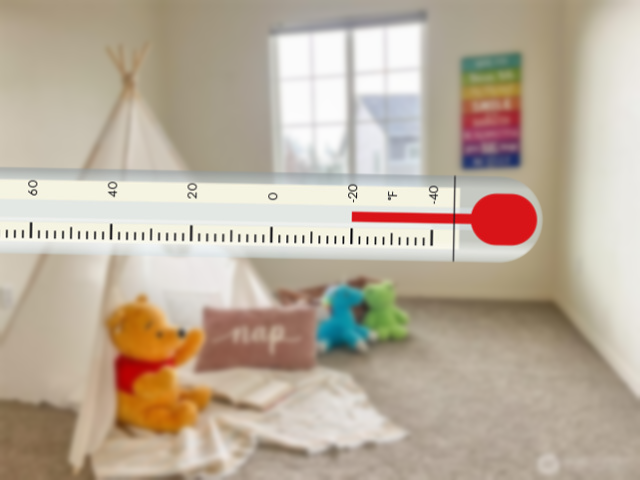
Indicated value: -20°F
